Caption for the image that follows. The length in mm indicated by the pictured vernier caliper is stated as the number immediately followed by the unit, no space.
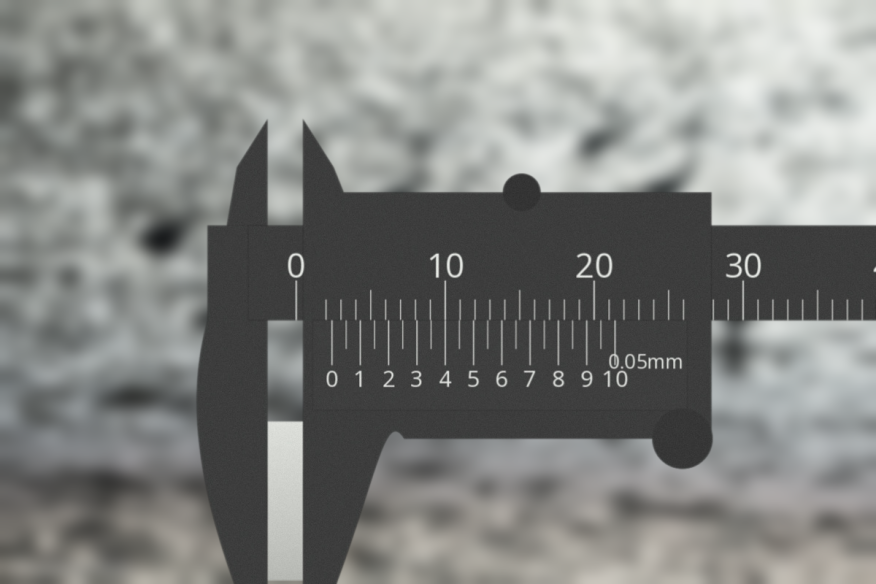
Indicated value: 2.4mm
